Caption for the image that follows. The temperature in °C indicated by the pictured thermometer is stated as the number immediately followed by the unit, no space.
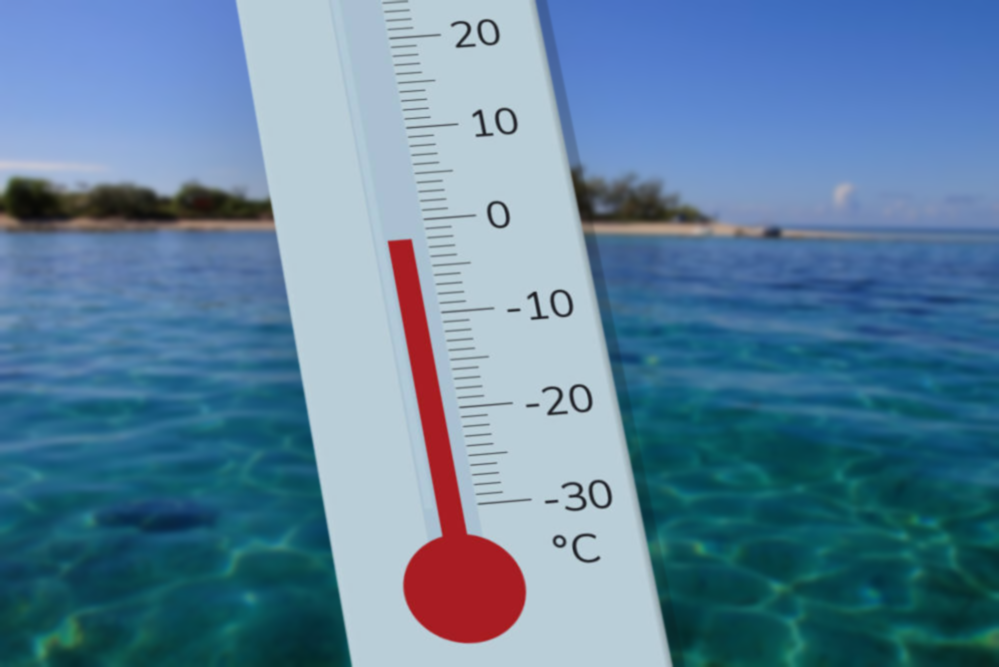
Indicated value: -2°C
